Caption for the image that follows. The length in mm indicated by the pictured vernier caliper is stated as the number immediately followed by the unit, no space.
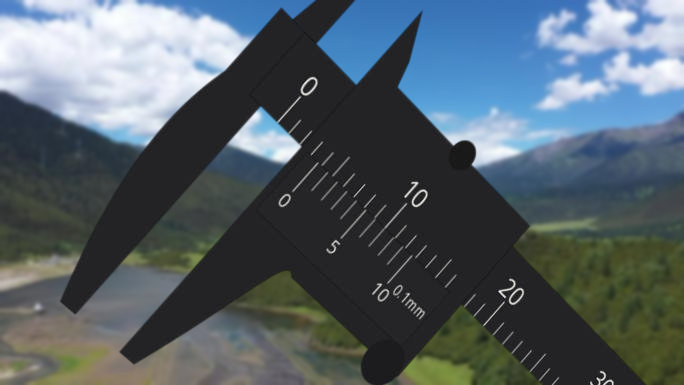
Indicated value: 3.7mm
